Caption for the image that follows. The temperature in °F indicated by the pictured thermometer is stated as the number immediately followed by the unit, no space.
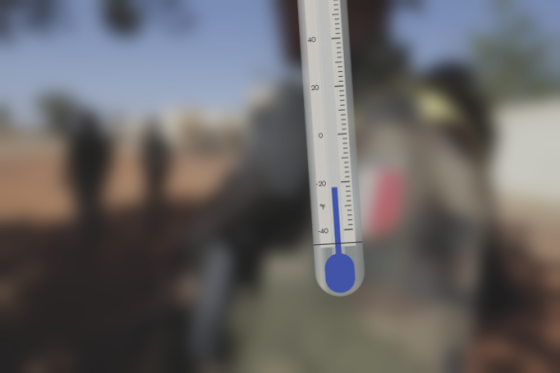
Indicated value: -22°F
